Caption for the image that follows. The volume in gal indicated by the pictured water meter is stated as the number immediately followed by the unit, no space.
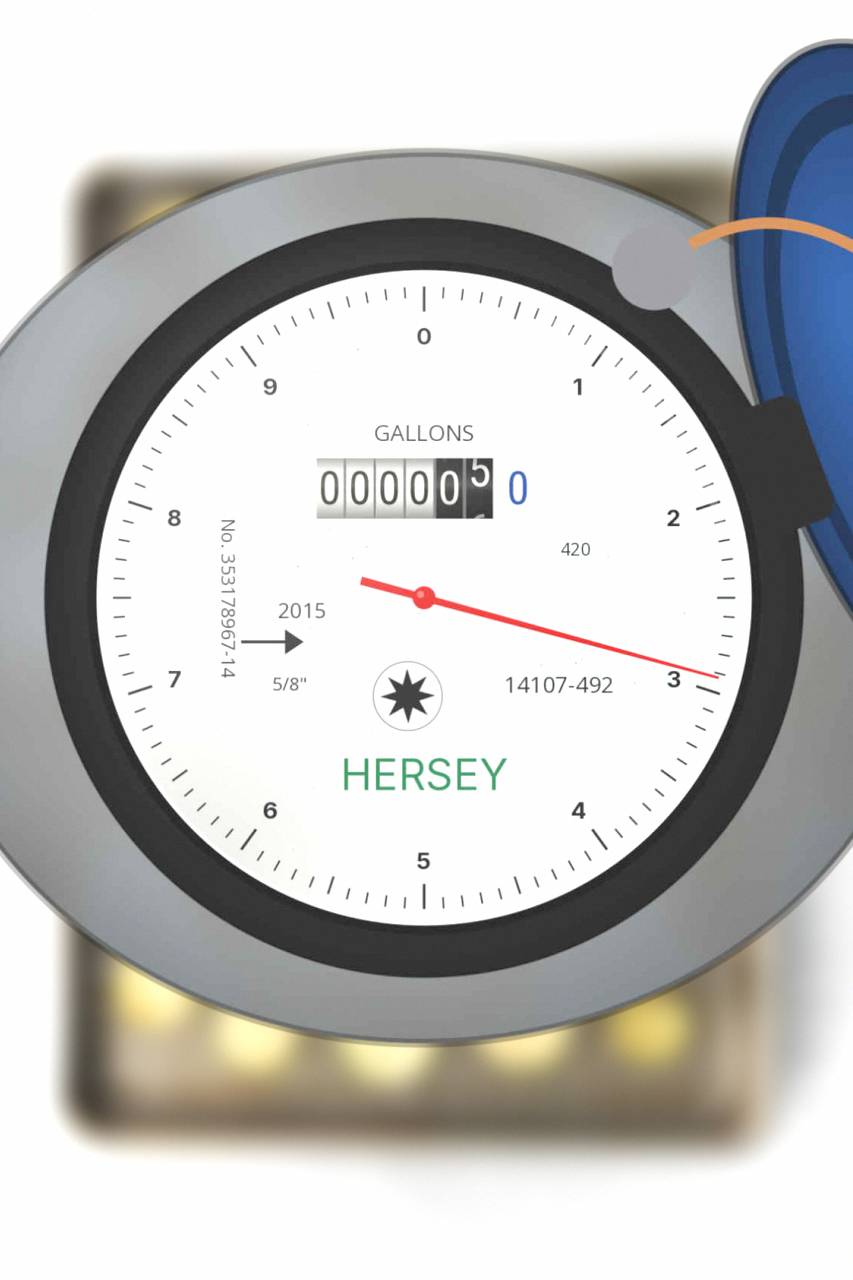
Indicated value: 52.9gal
